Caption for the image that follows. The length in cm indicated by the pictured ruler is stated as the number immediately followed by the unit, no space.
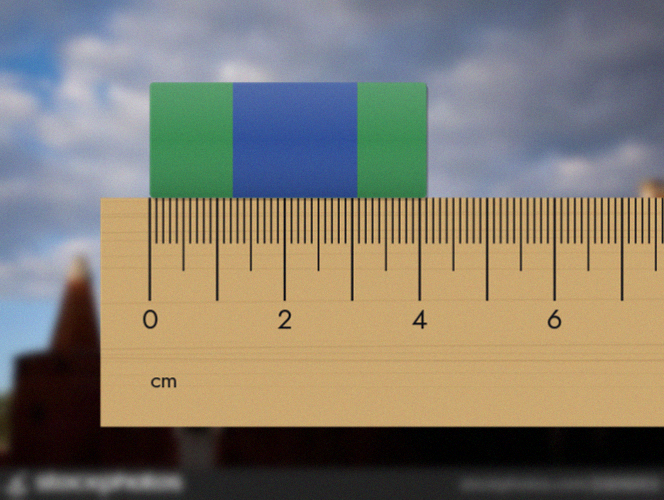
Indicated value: 4.1cm
